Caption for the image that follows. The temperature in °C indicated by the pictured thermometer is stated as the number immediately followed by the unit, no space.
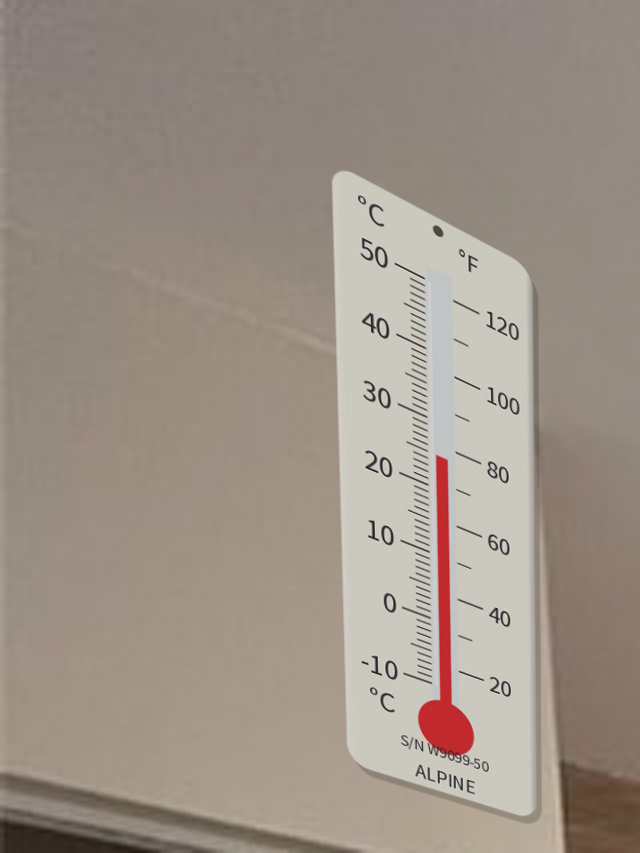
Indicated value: 25°C
